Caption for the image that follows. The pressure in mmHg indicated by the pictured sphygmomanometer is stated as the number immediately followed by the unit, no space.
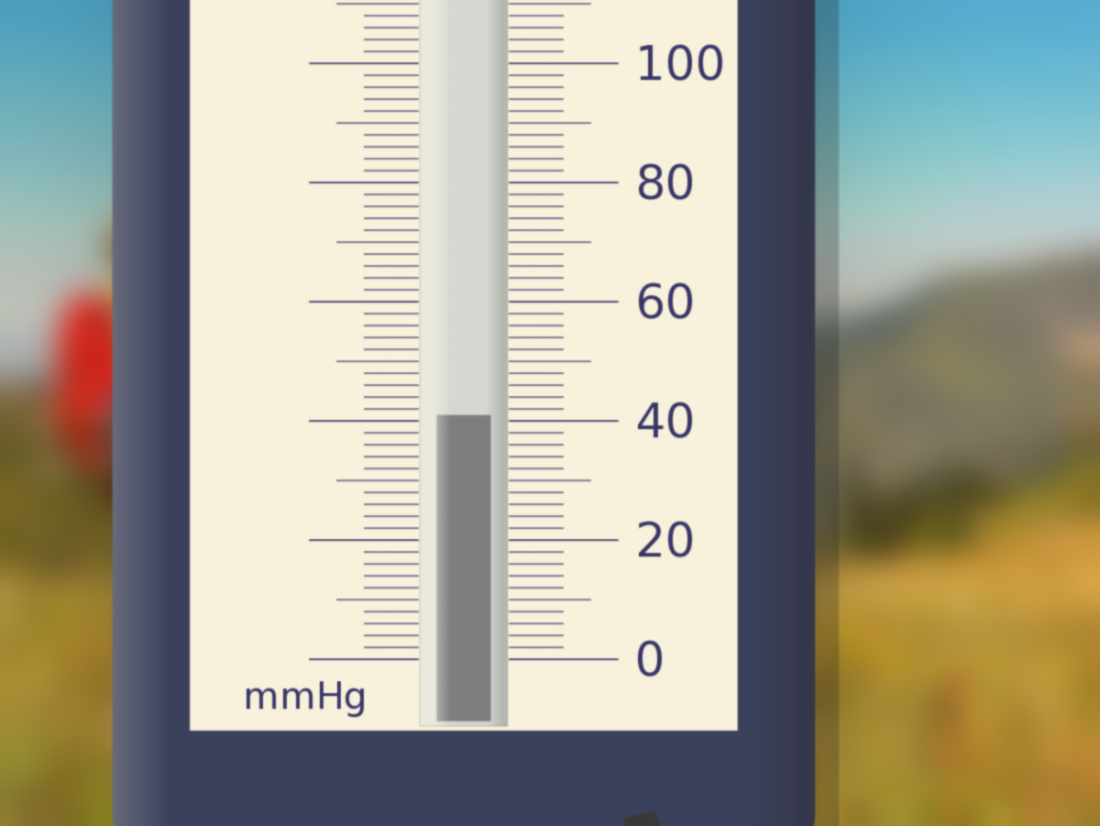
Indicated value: 41mmHg
